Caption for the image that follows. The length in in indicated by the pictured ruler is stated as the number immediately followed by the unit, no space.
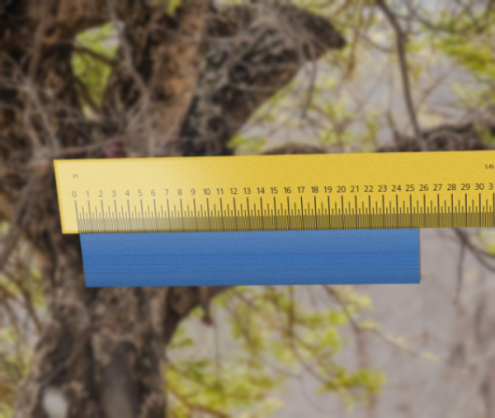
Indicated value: 25.5in
